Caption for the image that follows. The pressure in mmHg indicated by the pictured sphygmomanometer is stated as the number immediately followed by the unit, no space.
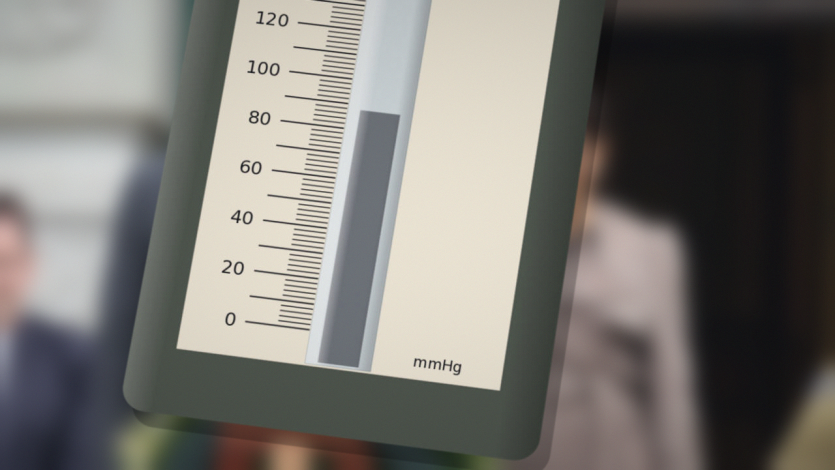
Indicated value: 88mmHg
